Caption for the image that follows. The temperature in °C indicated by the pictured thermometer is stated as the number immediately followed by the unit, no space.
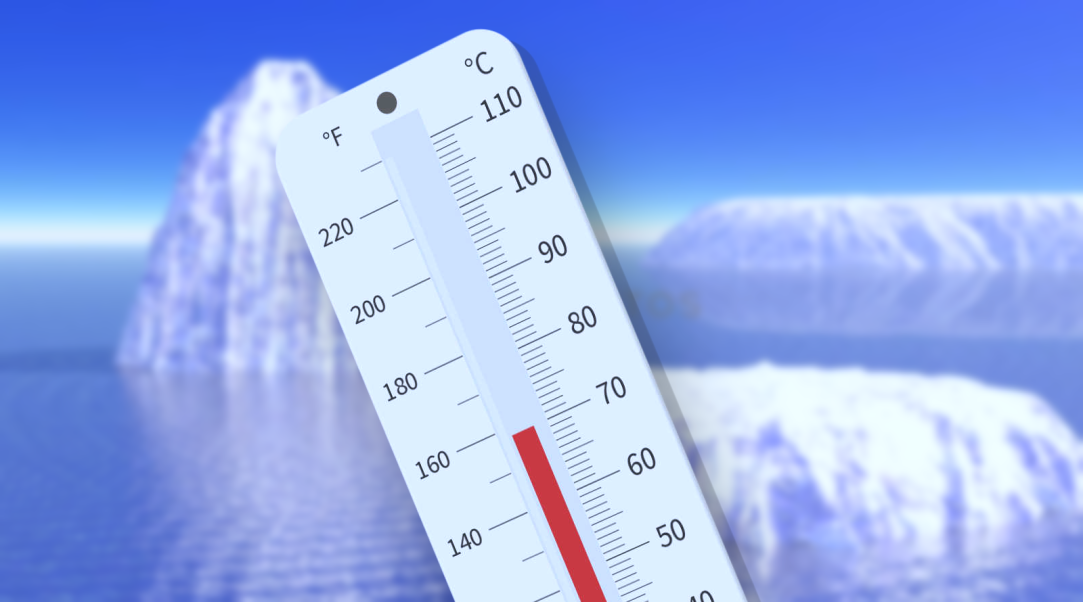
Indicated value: 70°C
